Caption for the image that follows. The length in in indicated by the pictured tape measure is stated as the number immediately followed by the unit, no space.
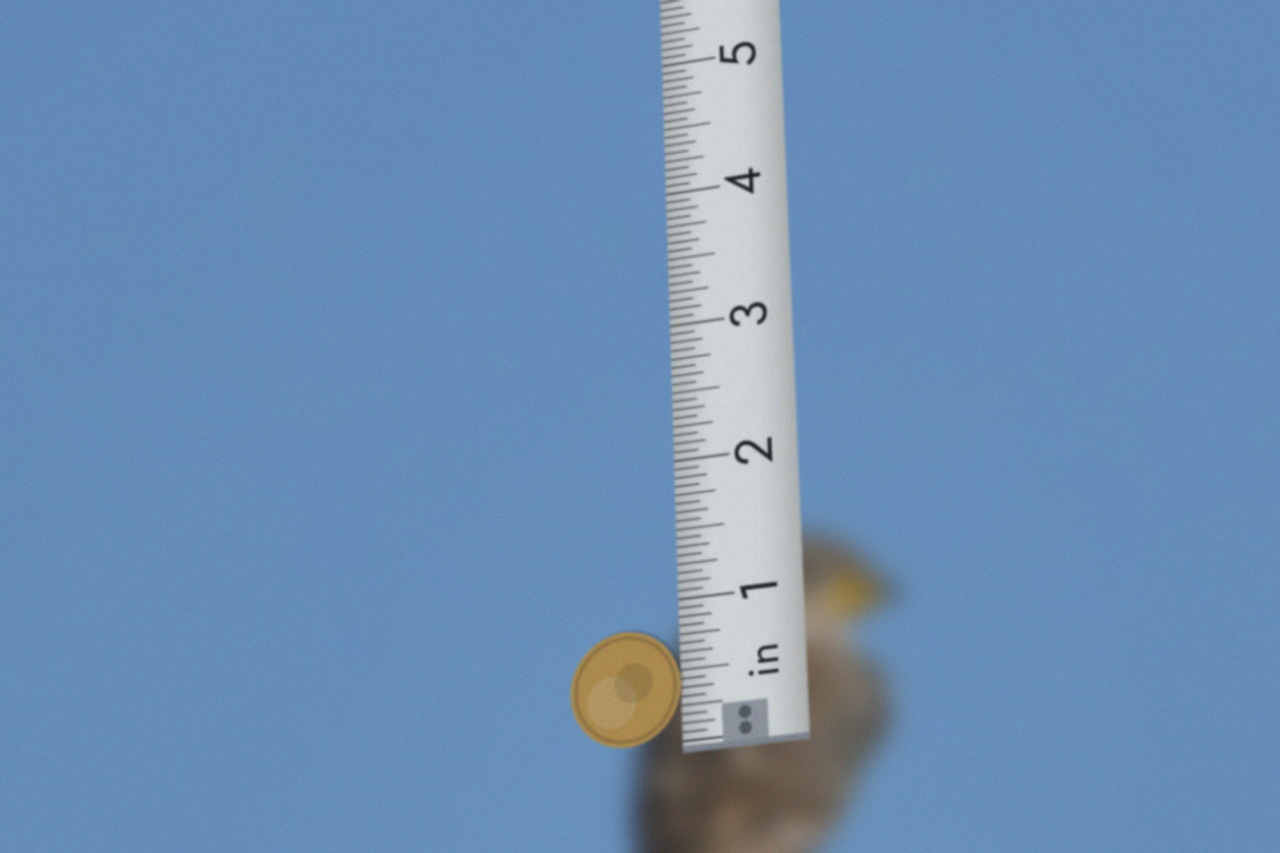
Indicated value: 0.8125in
